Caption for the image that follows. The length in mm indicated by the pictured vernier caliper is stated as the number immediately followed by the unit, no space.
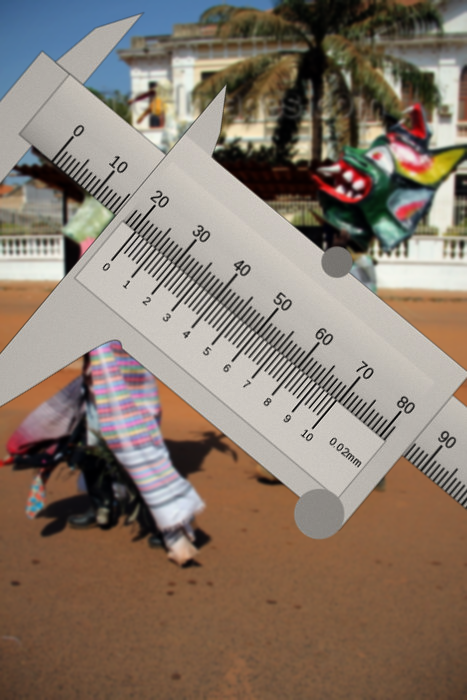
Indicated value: 20.4mm
